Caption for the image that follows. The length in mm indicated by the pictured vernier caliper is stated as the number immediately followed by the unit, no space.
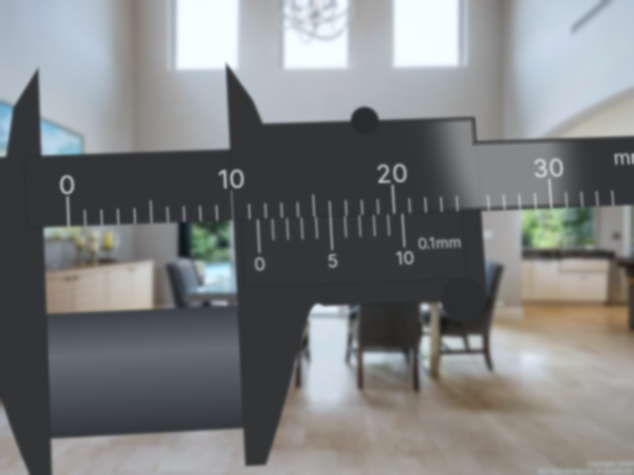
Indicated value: 11.5mm
